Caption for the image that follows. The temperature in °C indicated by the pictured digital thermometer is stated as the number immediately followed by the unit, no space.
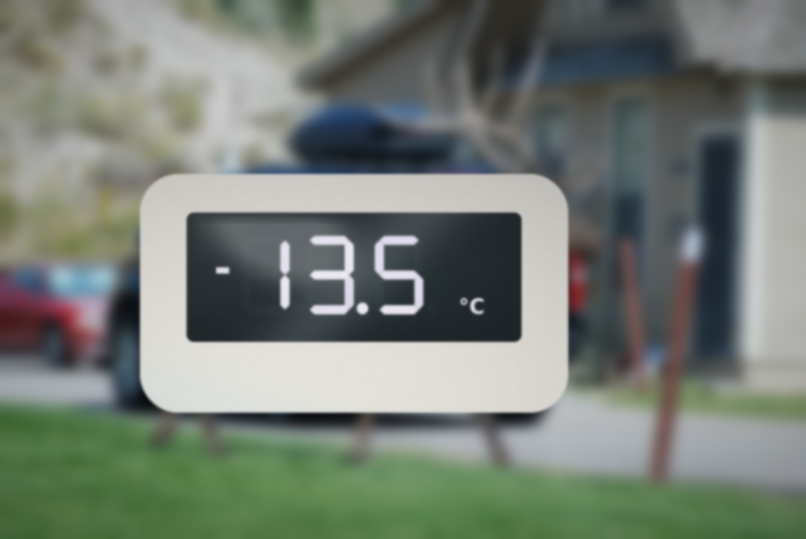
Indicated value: -13.5°C
